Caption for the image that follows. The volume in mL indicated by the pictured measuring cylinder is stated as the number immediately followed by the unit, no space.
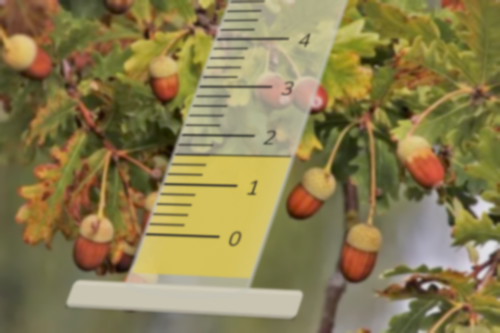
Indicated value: 1.6mL
